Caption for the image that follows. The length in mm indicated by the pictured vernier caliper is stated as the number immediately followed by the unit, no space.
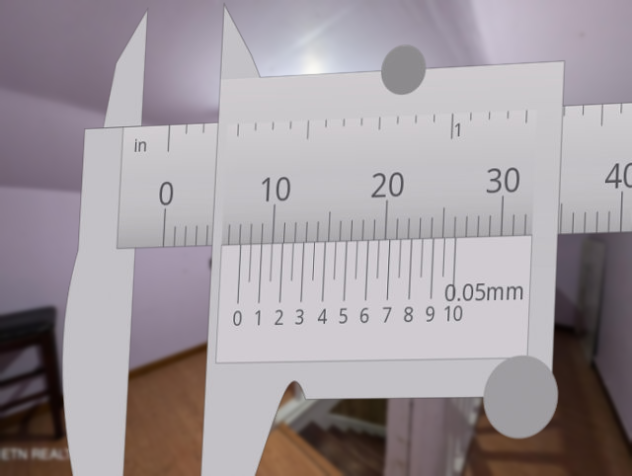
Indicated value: 7.1mm
